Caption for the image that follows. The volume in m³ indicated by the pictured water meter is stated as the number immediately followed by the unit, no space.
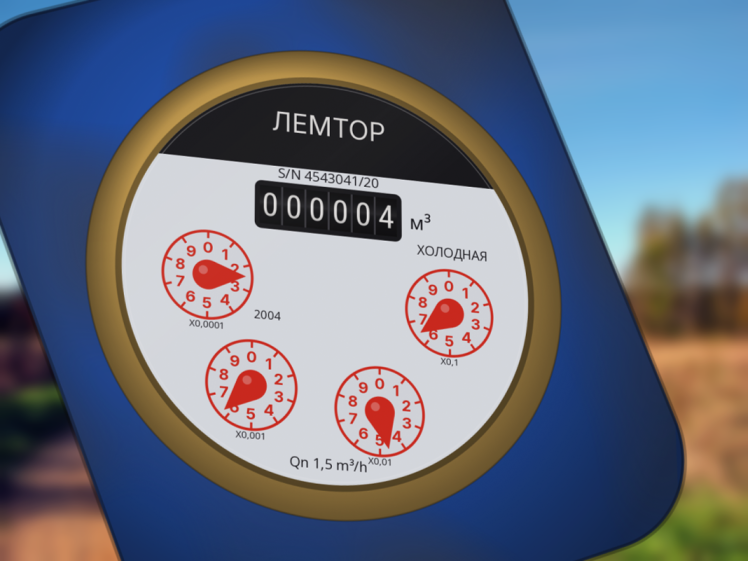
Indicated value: 4.6462m³
